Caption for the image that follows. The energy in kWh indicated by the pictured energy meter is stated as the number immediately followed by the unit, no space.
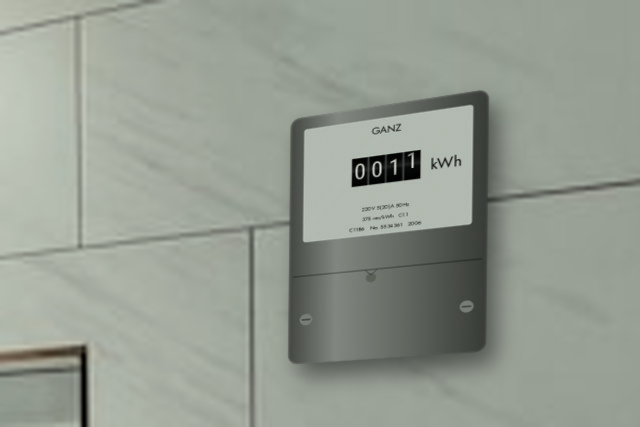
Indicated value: 11kWh
